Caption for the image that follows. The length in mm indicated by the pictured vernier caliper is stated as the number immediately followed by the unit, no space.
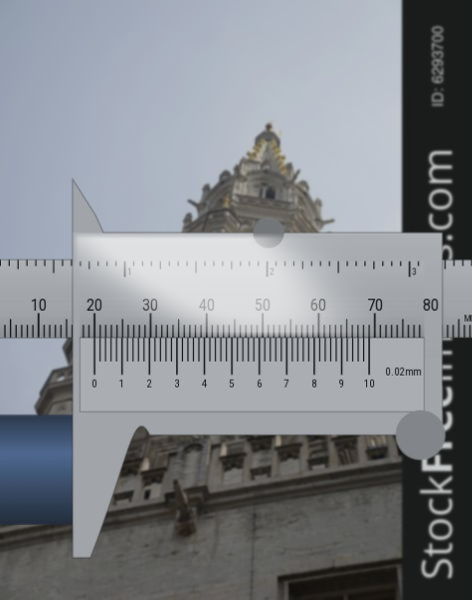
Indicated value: 20.0mm
